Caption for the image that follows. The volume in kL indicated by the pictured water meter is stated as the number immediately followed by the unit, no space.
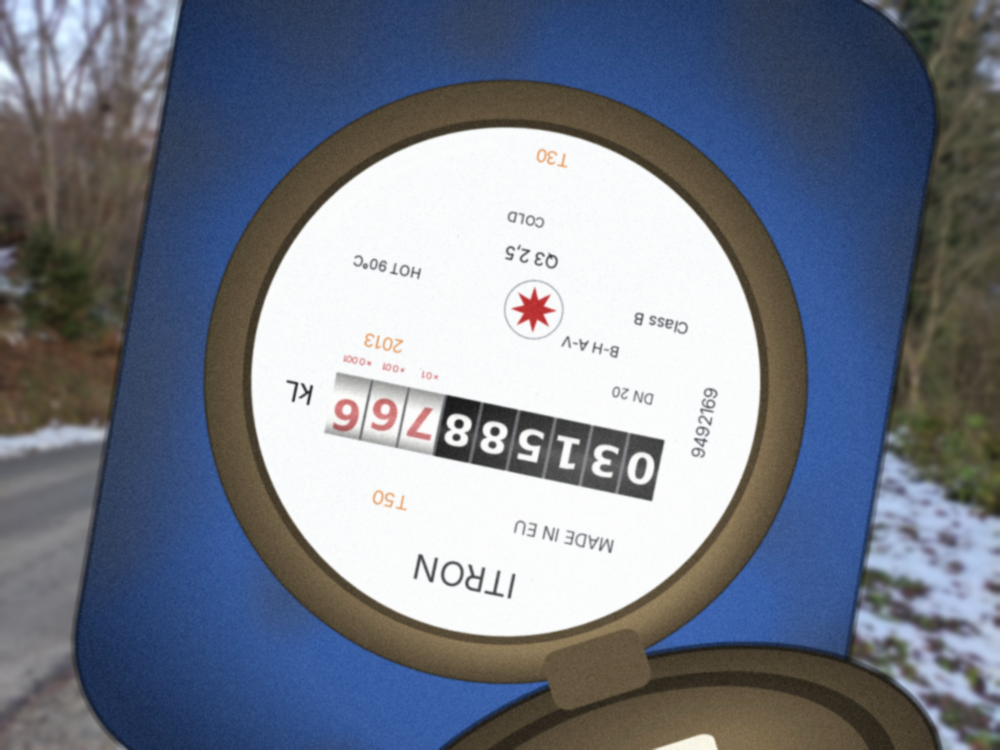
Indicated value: 31588.766kL
